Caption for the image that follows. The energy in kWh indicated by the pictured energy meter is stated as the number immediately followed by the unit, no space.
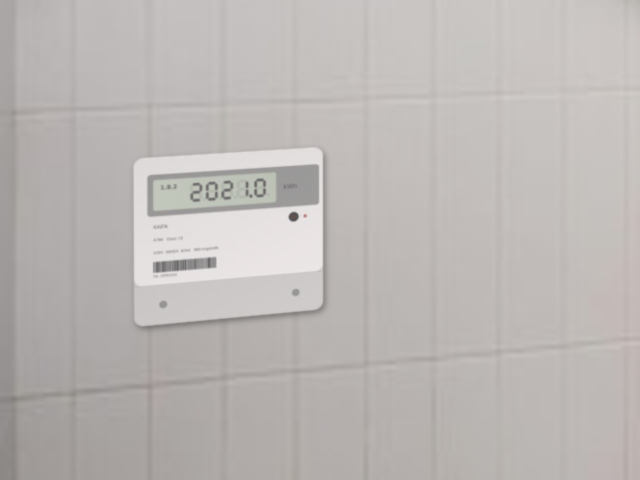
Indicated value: 2021.0kWh
